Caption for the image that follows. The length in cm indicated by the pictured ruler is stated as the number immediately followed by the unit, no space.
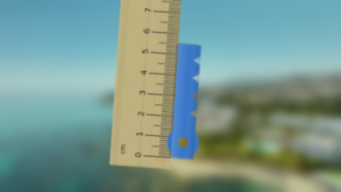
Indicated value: 5.5cm
